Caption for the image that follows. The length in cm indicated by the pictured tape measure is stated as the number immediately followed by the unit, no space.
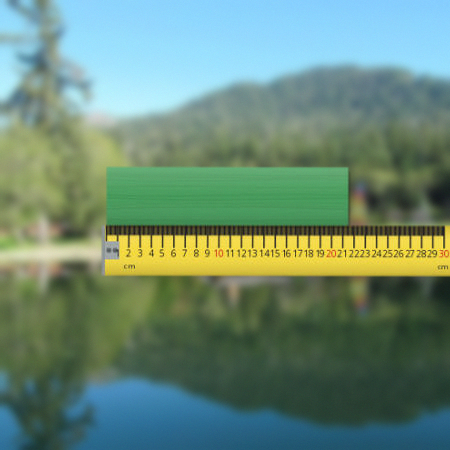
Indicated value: 21.5cm
